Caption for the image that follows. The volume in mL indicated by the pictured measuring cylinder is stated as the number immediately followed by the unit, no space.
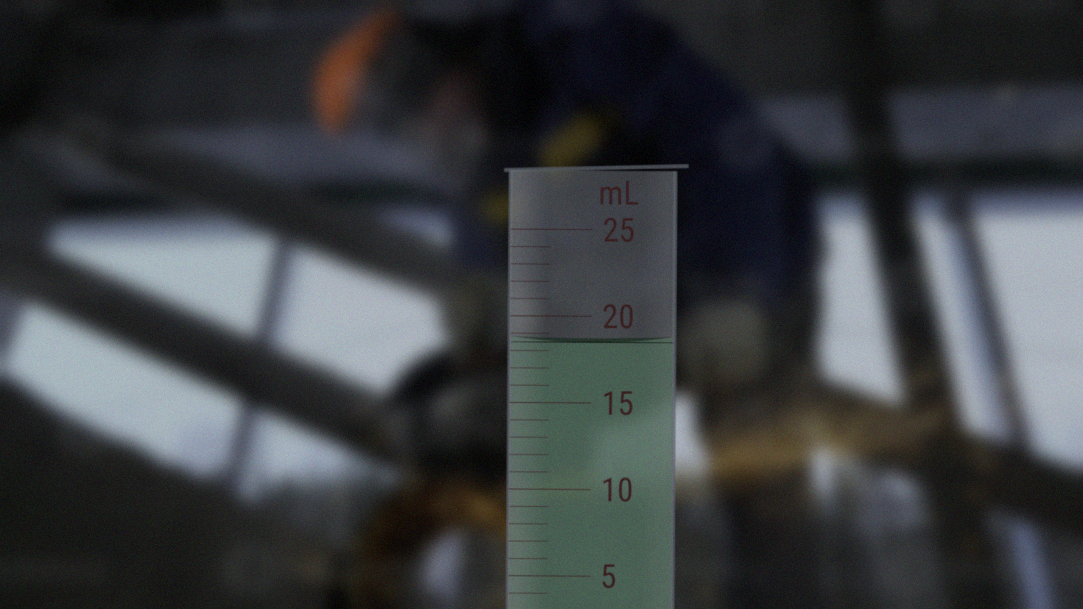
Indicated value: 18.5mL
